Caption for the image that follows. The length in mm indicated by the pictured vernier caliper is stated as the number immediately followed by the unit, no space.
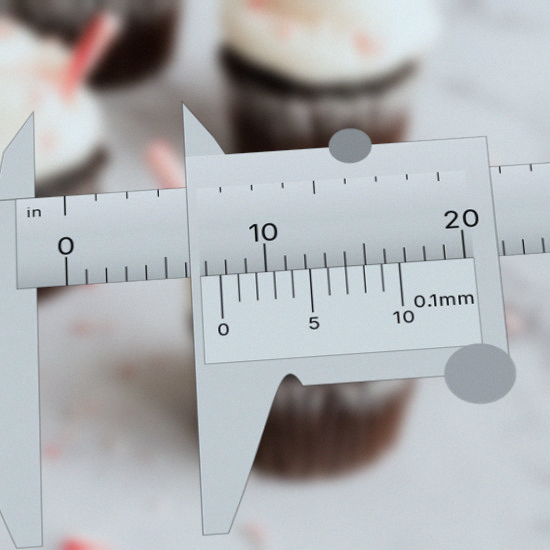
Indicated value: 7.7mm
